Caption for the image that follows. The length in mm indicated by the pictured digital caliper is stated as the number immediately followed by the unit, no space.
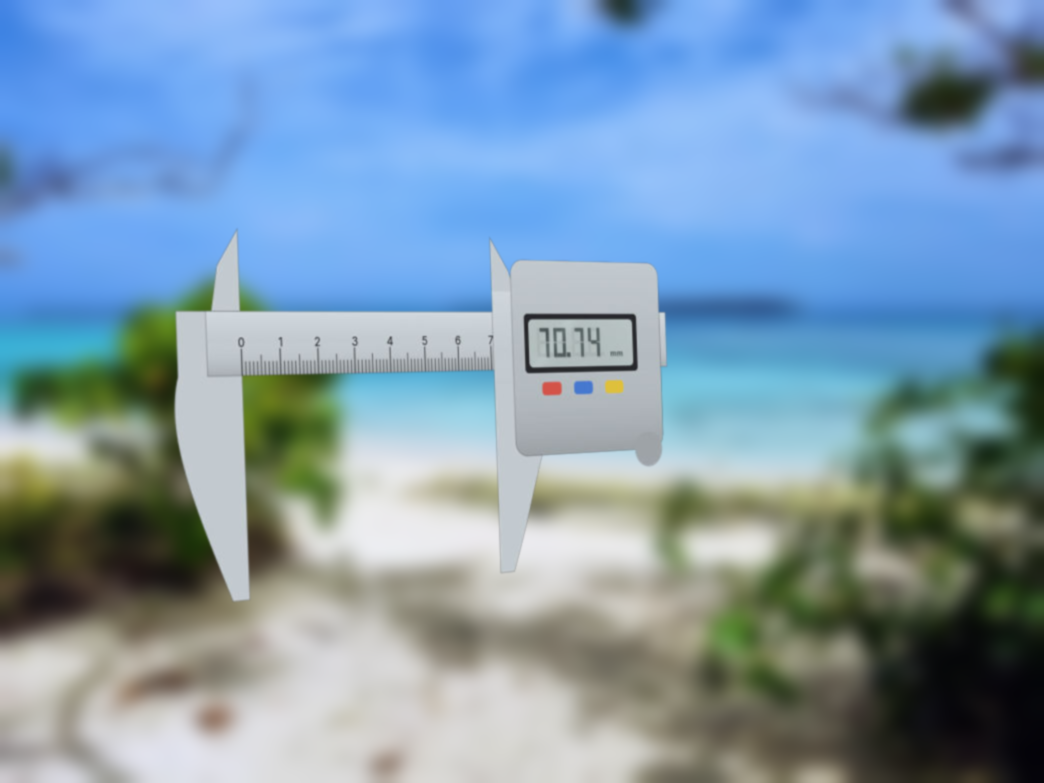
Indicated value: 70.74mm
